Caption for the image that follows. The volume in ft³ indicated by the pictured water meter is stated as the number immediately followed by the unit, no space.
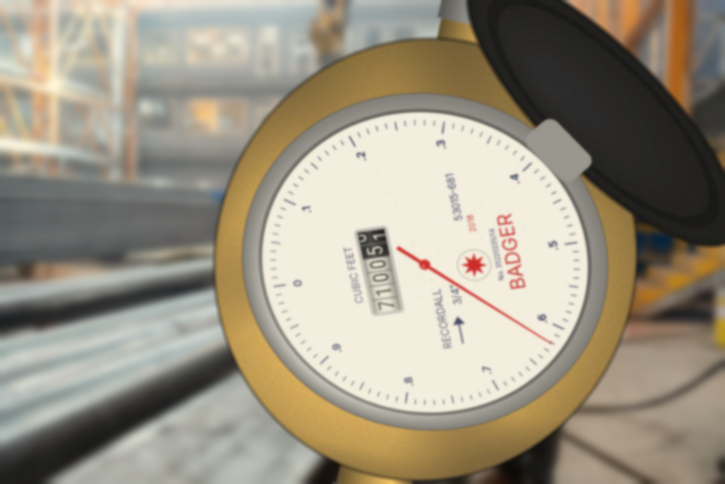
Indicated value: 710050.62ft³
